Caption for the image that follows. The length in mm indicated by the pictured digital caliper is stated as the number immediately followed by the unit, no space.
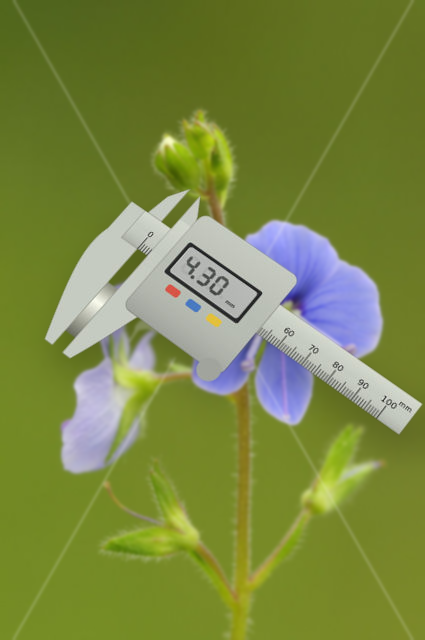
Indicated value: 4.30mm
